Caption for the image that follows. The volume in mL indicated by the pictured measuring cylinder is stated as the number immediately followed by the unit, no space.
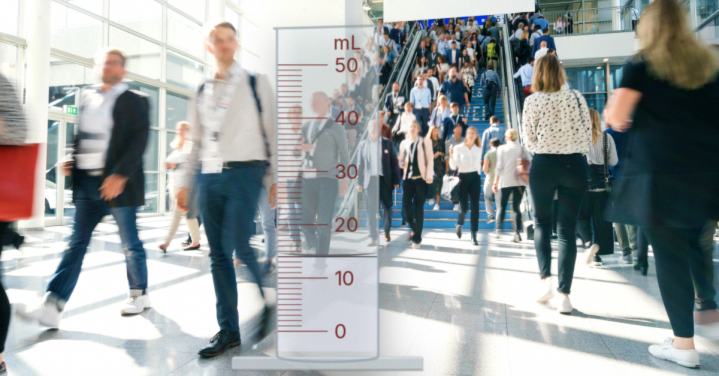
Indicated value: 14mL
